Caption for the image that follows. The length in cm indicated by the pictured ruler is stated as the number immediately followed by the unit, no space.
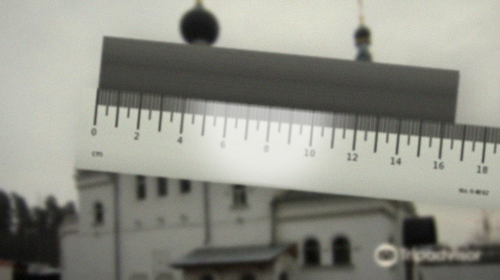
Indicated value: 16.5cm
